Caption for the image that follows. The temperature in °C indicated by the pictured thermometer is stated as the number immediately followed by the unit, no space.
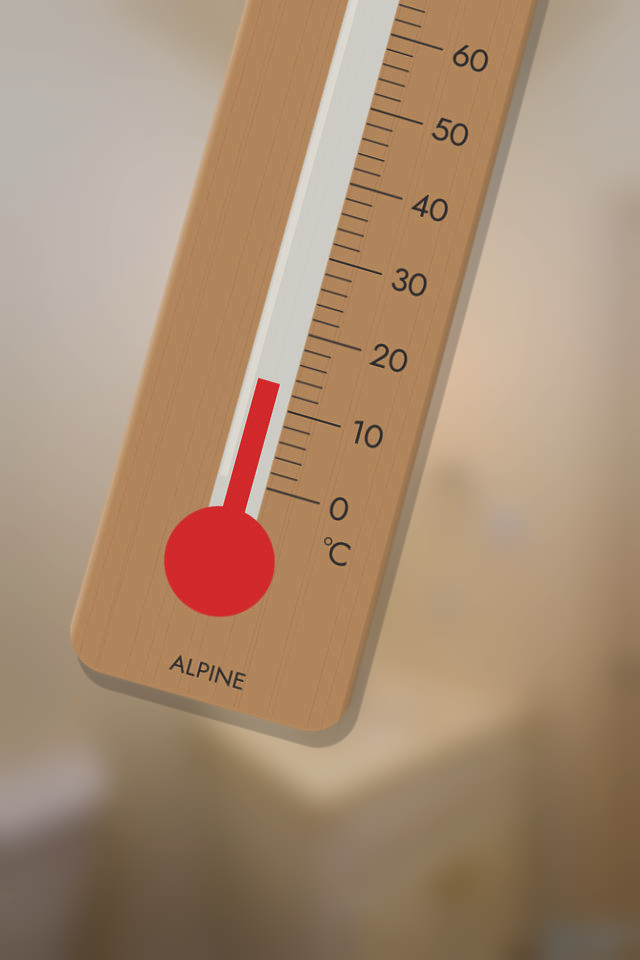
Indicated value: 13°C
